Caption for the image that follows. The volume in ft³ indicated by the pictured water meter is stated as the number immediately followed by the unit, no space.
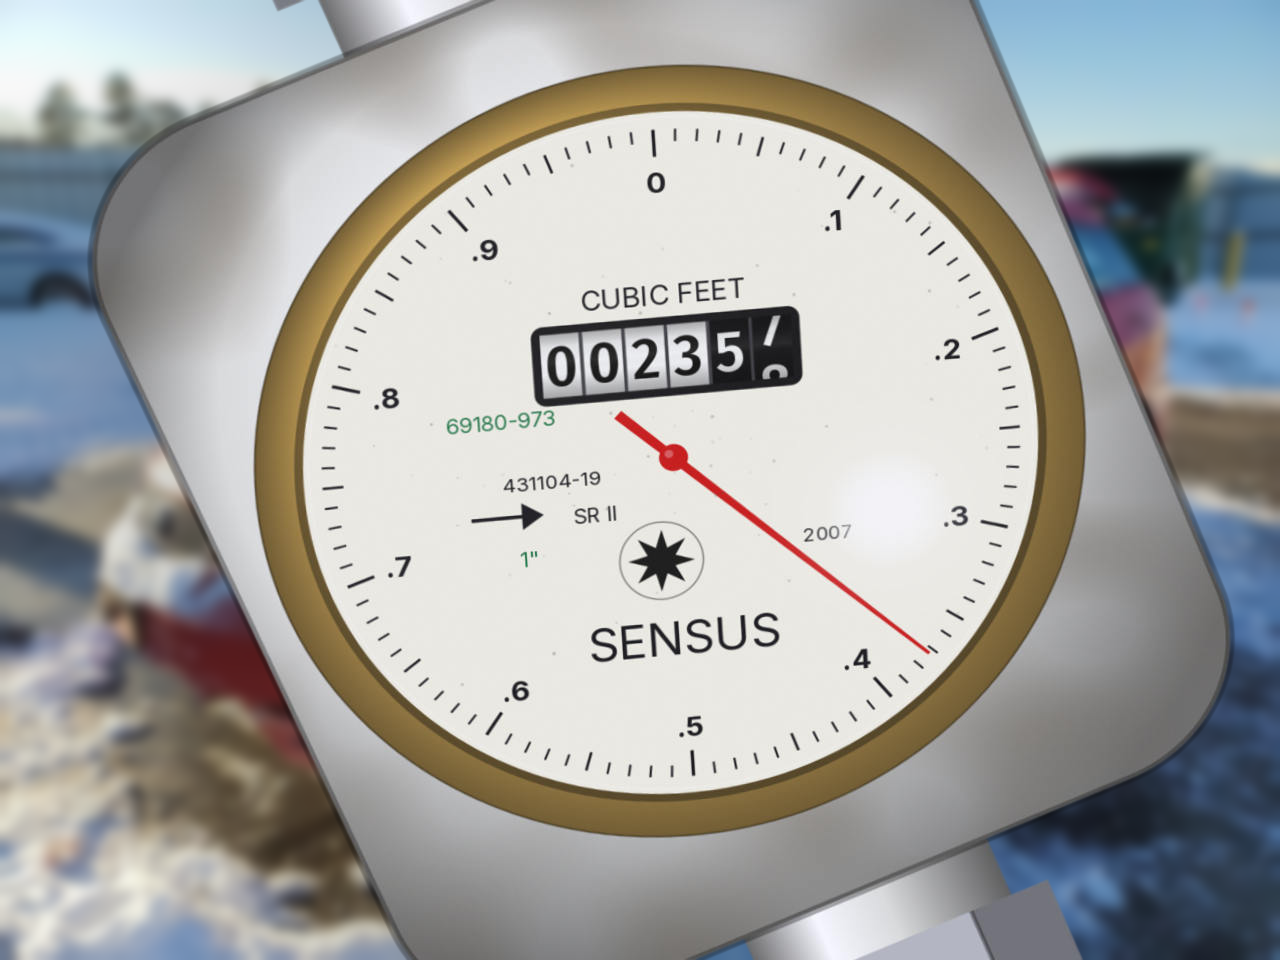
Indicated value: 2357.37ft³
